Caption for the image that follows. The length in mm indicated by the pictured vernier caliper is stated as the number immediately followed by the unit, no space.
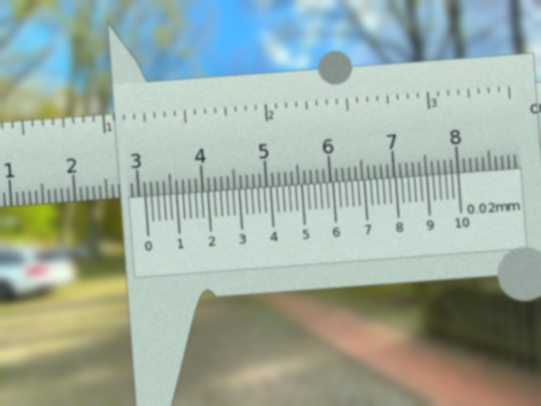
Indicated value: 31.0mm
